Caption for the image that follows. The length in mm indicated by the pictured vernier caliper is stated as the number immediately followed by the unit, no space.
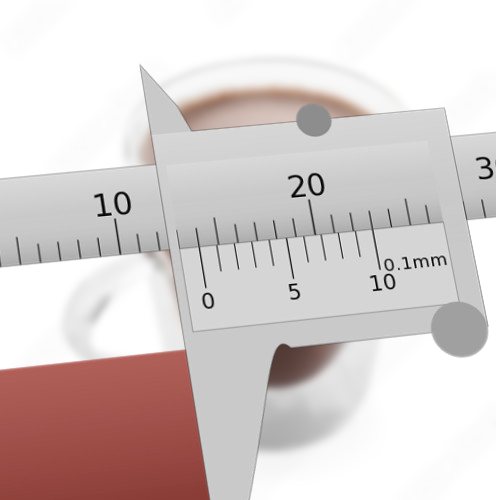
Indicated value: 14.0mm
